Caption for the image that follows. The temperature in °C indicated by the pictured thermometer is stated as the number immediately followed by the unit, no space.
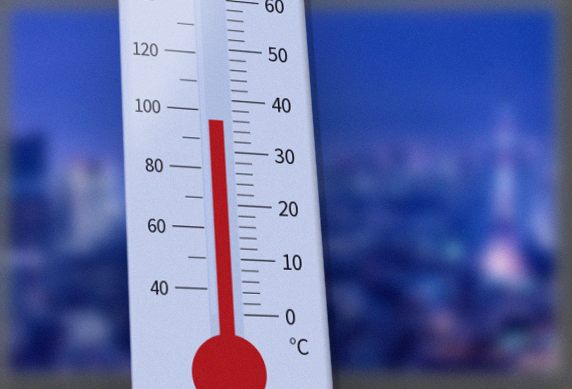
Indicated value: 36°C
